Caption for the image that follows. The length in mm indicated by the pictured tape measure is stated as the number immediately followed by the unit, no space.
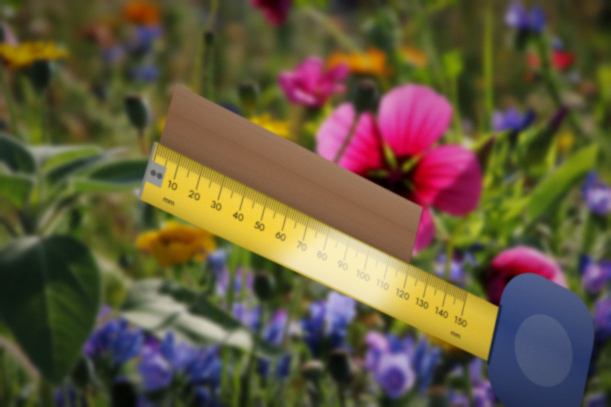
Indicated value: 120mm
